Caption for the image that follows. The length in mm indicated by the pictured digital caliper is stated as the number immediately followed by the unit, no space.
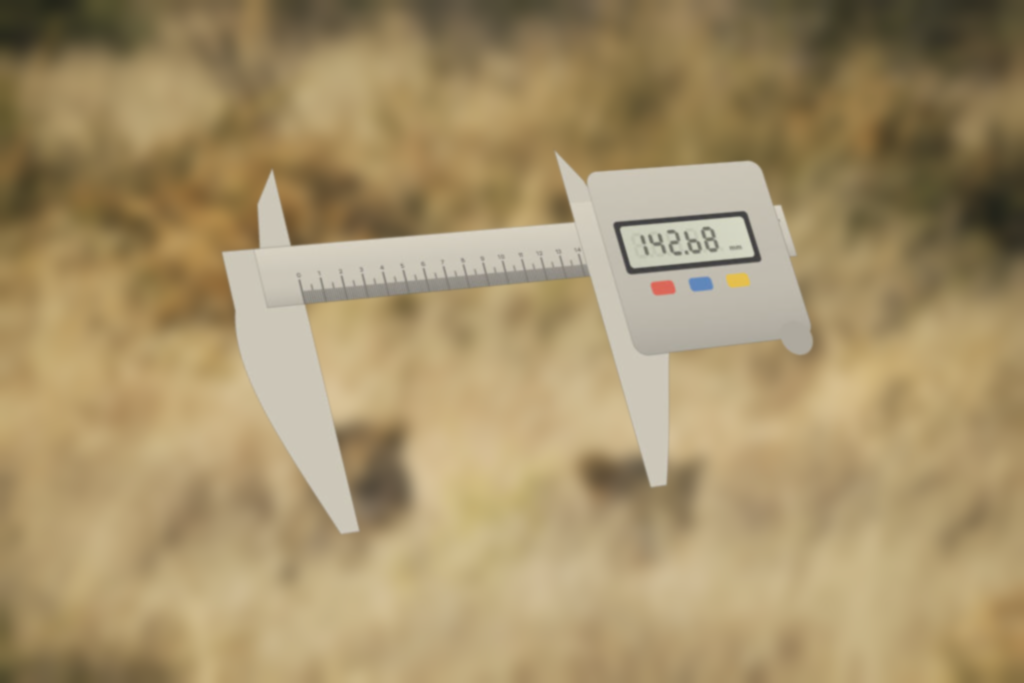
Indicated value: 142.68mm
